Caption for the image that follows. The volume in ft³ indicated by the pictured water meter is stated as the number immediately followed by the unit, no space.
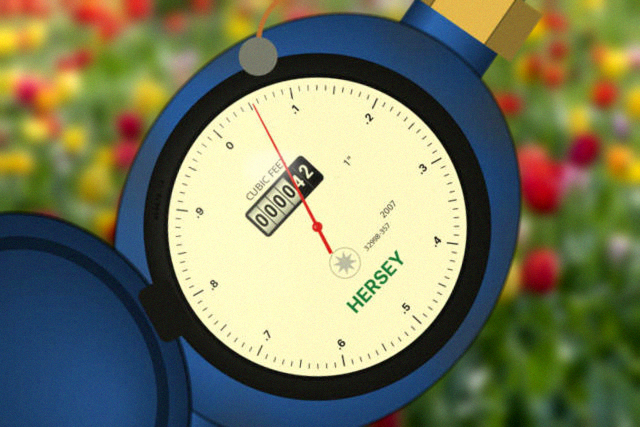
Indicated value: 42.05ft³
